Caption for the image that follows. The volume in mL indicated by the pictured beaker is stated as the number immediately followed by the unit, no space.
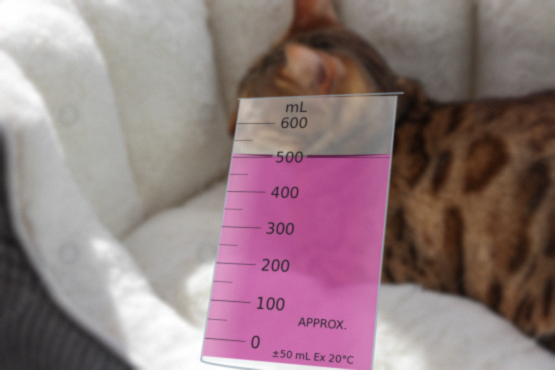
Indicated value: 500mL
